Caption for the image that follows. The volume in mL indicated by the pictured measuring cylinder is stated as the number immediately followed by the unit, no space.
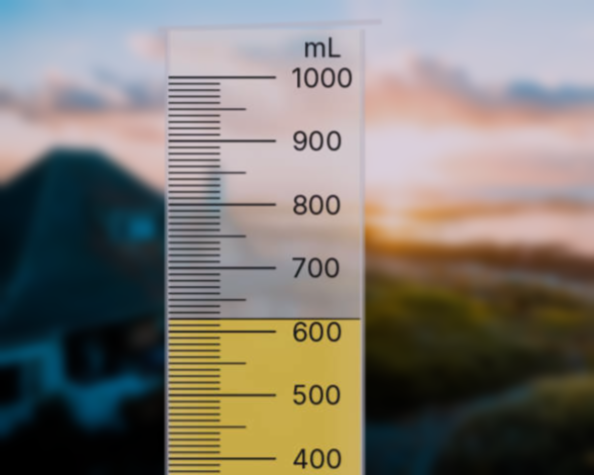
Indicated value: 620mL
